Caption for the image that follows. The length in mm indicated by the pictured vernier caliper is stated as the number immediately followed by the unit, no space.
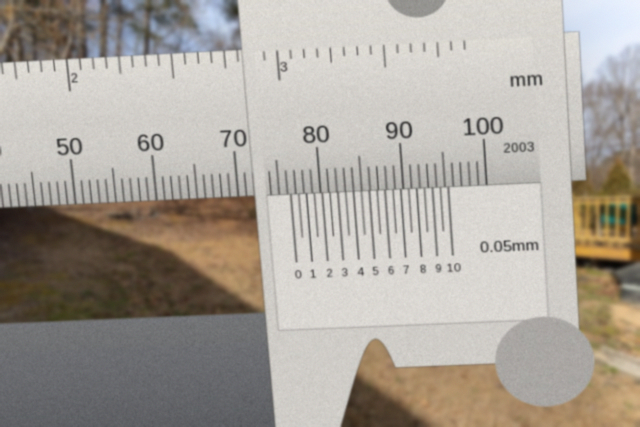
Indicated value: 76.4mm
